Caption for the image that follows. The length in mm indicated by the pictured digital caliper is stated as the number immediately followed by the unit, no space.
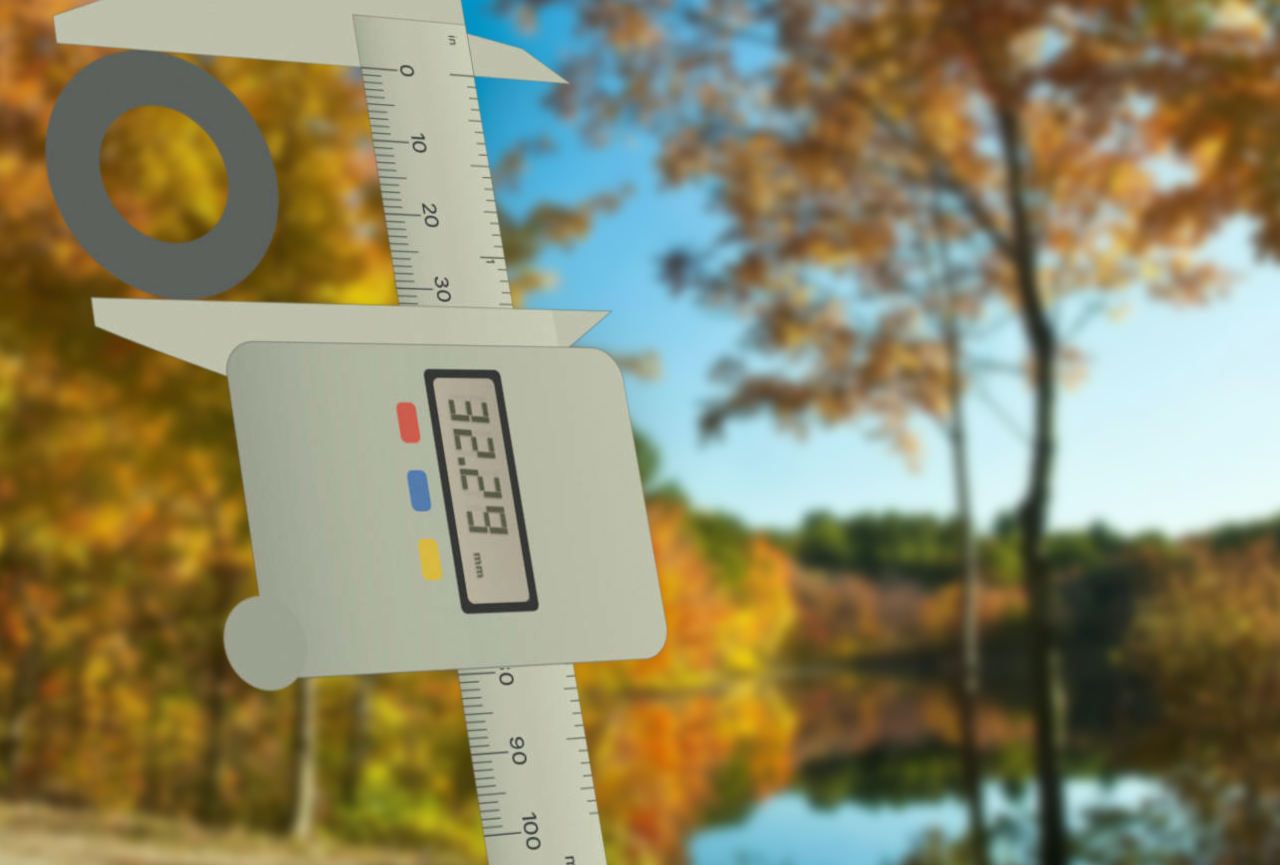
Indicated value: 32.29mm
